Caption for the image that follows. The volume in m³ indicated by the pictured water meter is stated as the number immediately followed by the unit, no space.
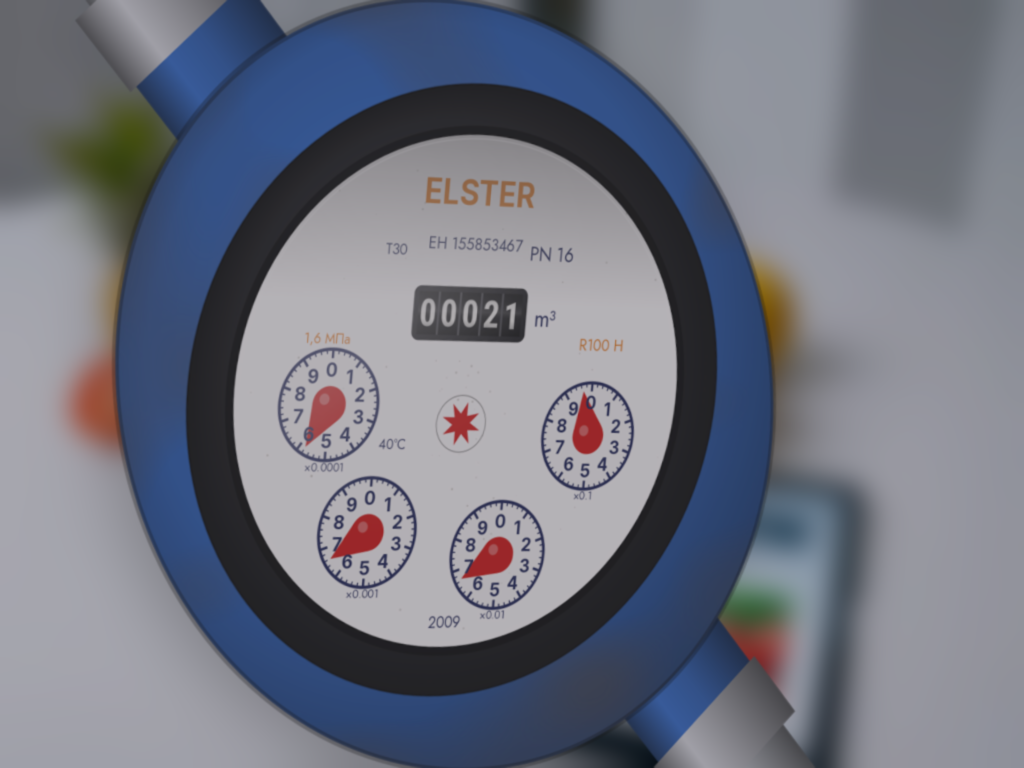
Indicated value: 20.9665m³
